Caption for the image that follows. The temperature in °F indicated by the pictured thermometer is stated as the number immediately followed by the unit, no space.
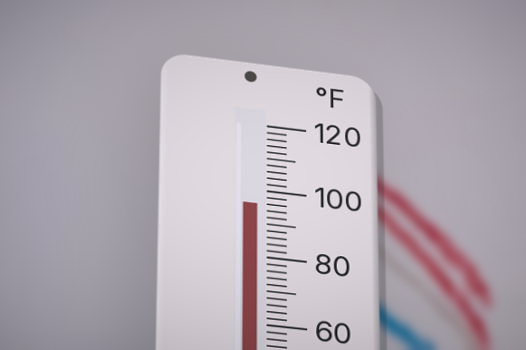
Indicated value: 96°F
